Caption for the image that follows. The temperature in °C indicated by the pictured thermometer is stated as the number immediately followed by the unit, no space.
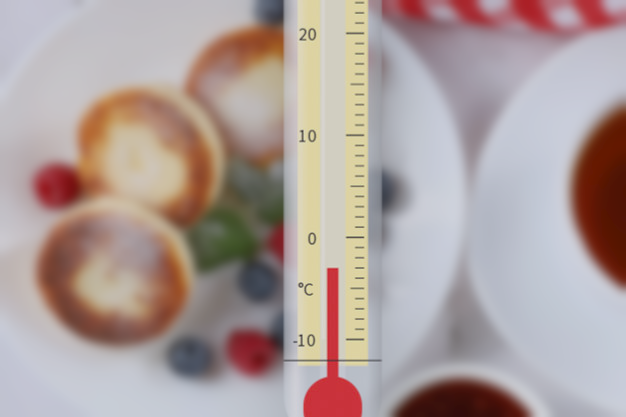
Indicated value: -3°C
